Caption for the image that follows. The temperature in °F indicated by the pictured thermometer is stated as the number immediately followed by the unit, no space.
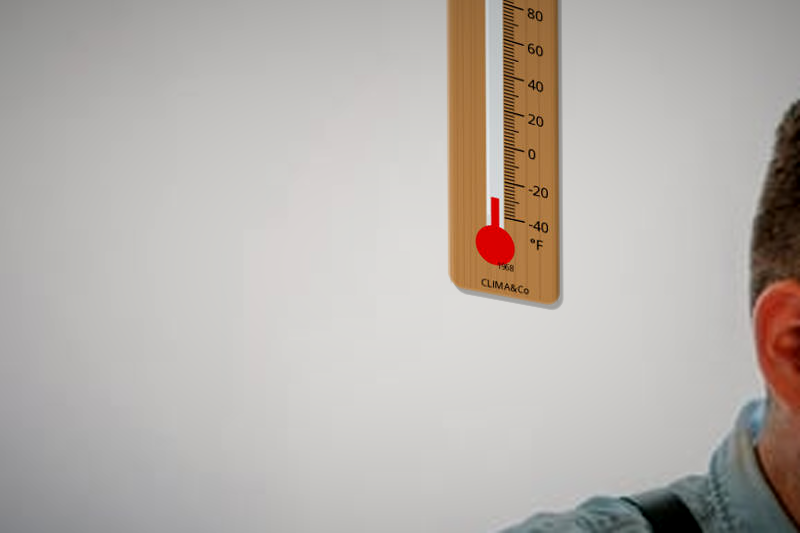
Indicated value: -30°F
